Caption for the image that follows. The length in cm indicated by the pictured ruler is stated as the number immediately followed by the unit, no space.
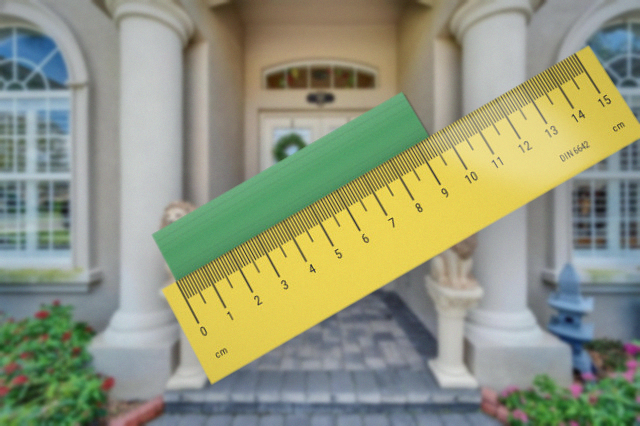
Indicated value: 9.5cm
